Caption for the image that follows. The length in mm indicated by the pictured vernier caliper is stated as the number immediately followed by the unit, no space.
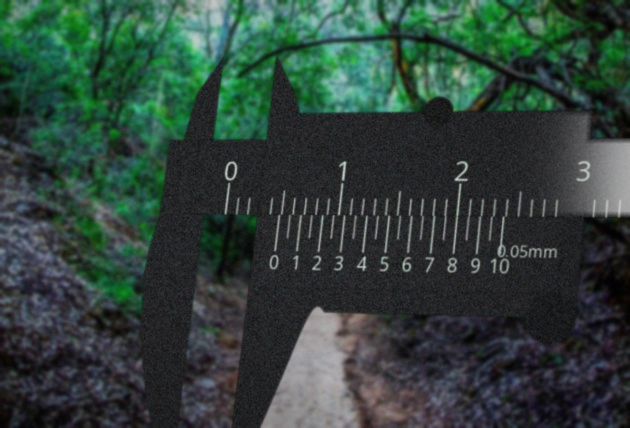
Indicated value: 4.8mm
